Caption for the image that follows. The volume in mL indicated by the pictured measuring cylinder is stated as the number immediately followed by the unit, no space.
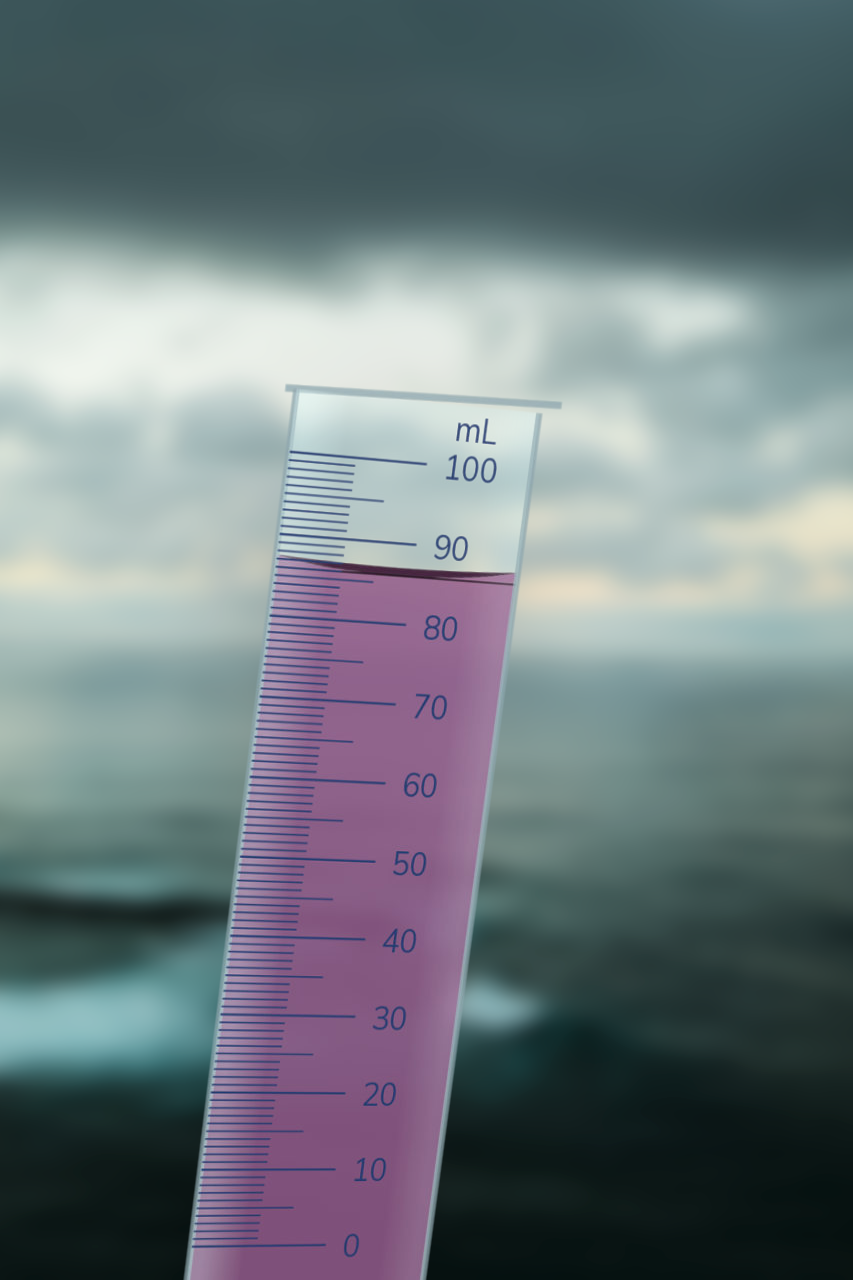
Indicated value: 86mL
